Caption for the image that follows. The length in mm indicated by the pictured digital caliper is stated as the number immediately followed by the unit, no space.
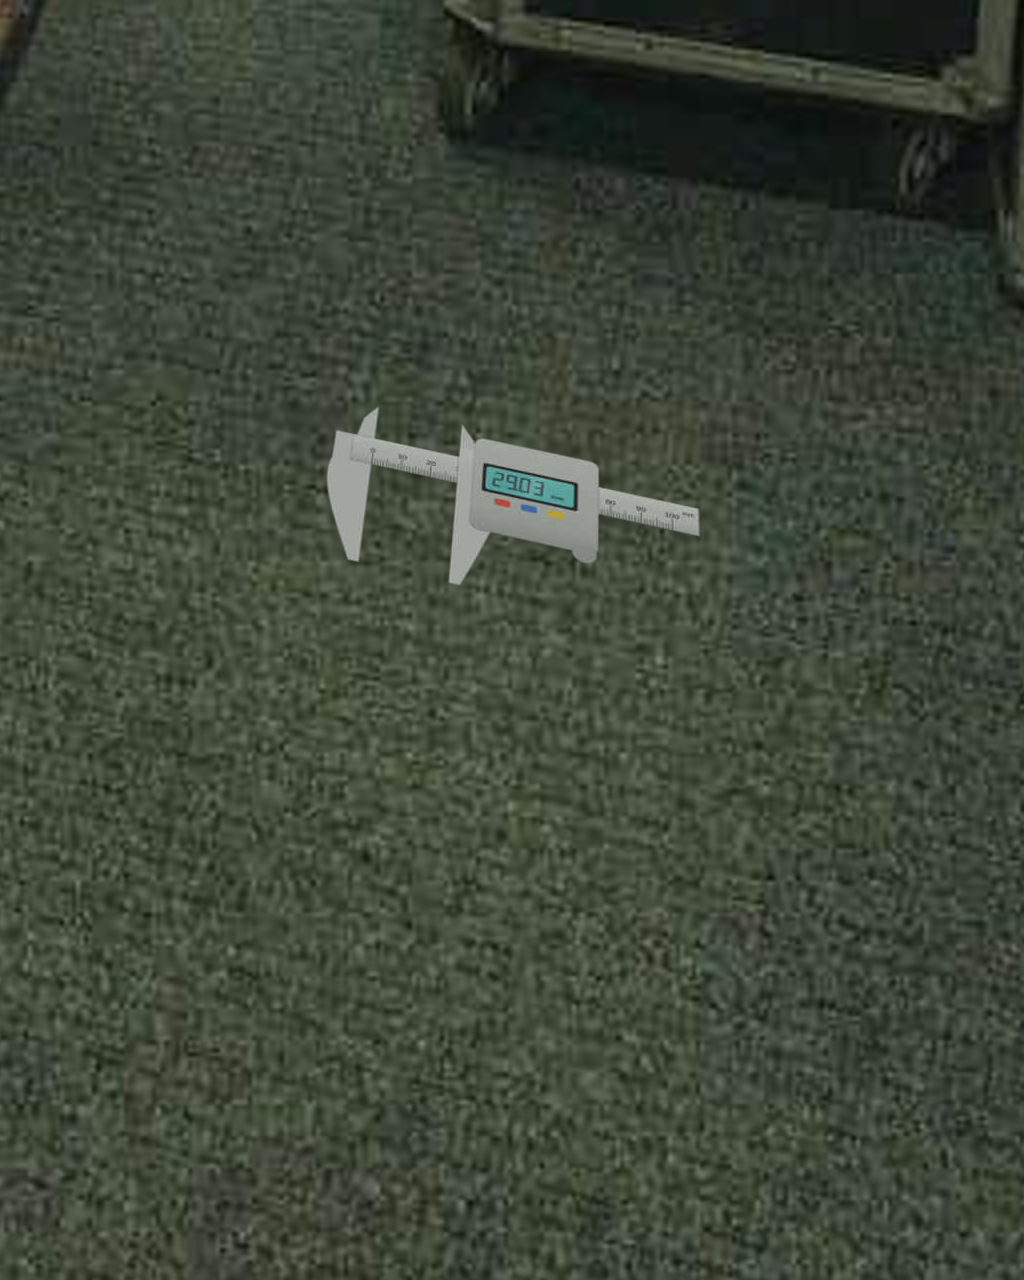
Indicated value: 29.03mm
